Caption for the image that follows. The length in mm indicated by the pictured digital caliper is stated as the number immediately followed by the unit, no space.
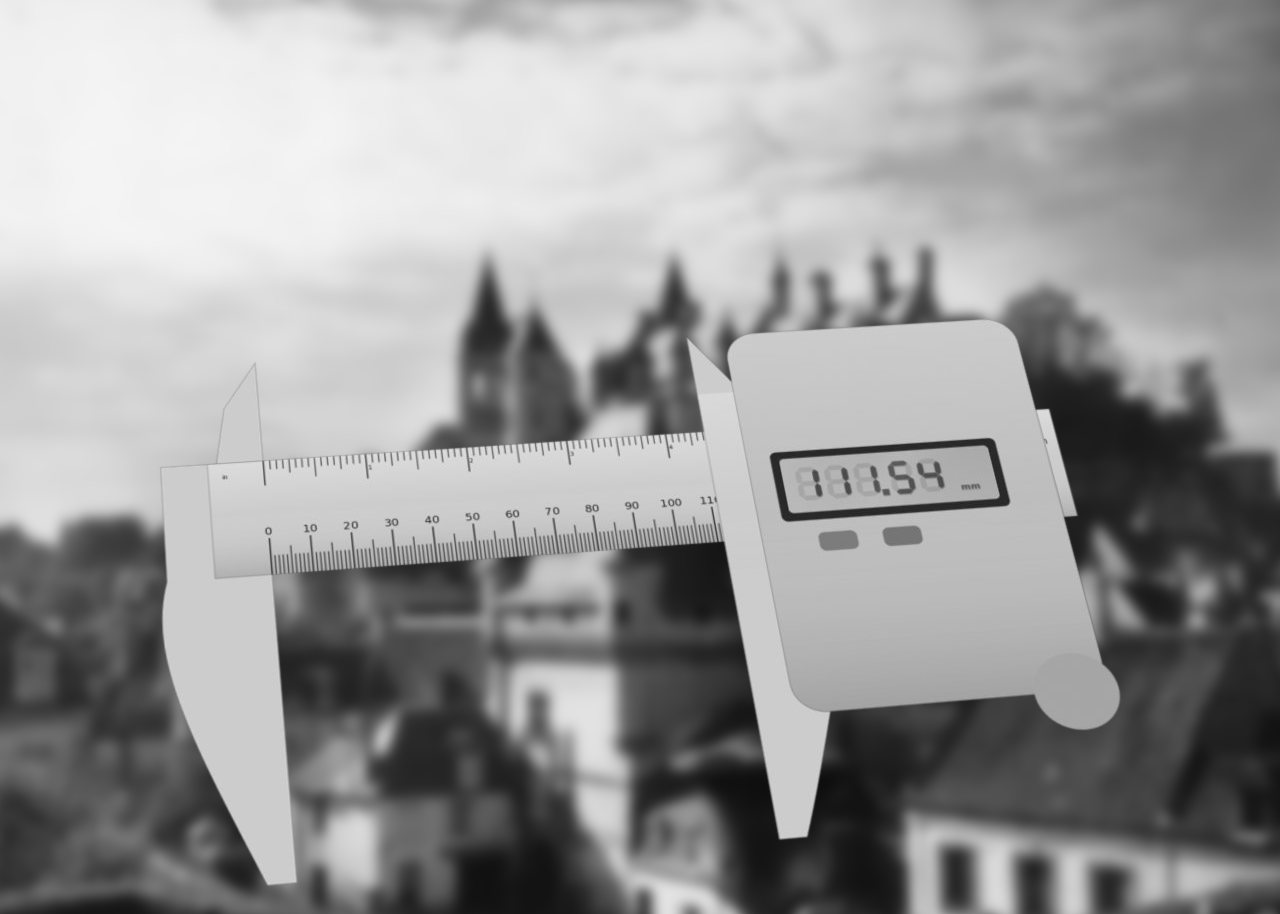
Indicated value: 111.54mm
